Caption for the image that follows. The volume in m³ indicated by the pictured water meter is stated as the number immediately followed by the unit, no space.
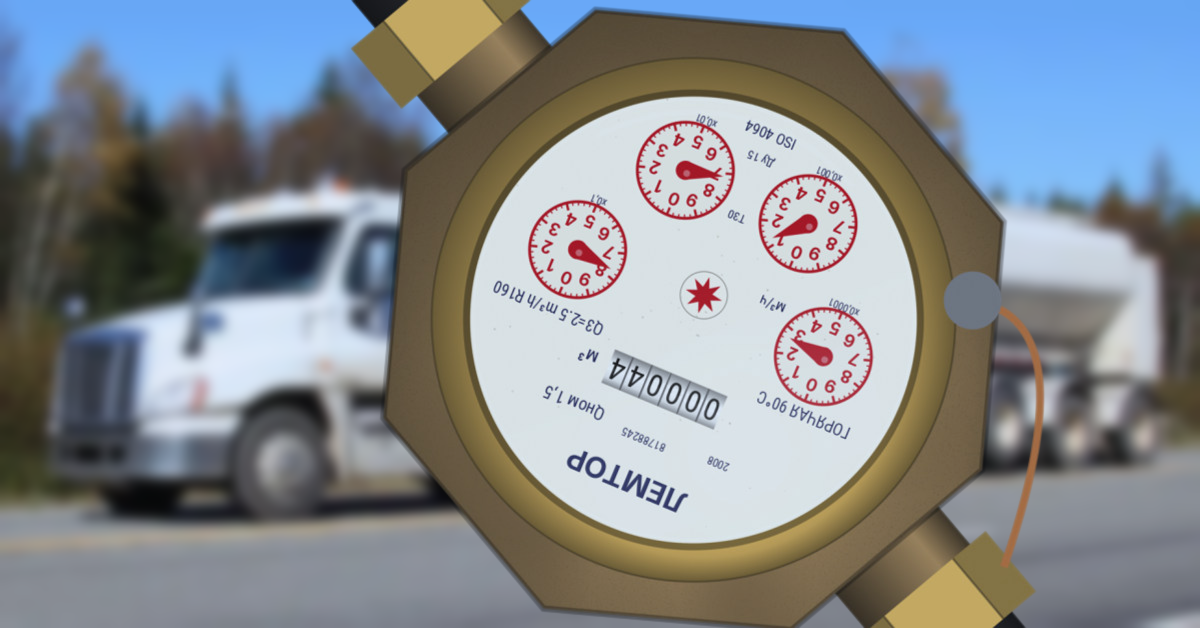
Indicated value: 44.7712m³
